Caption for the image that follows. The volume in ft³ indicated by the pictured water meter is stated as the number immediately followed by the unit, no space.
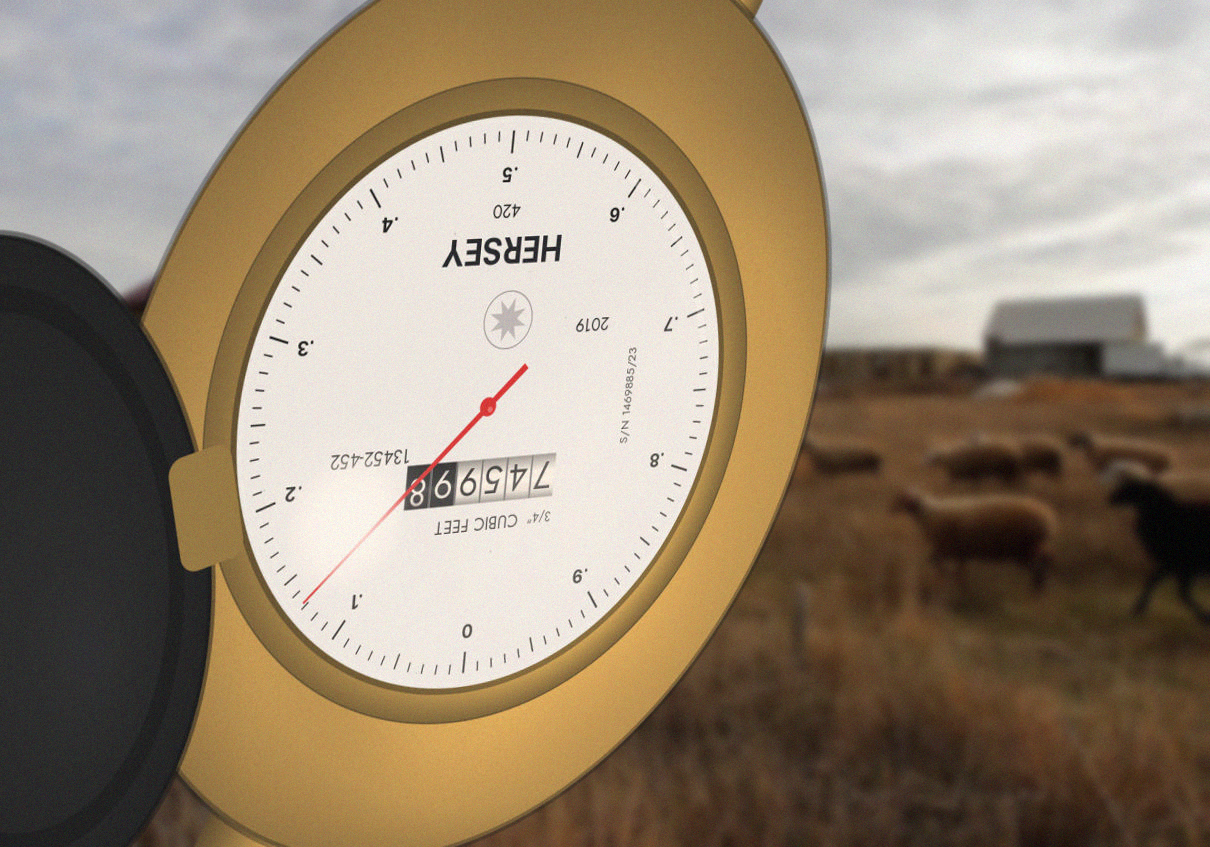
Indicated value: 745998.13ft³
